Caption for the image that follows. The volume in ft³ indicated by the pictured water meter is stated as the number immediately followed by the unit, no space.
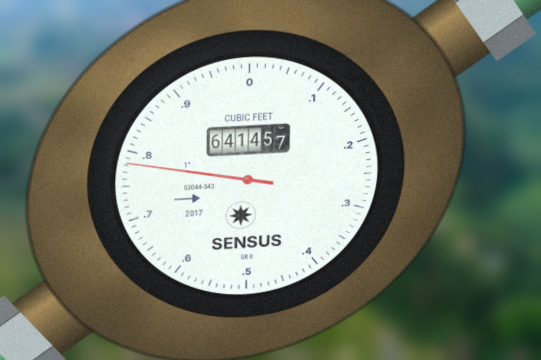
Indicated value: 641456.78ft³
